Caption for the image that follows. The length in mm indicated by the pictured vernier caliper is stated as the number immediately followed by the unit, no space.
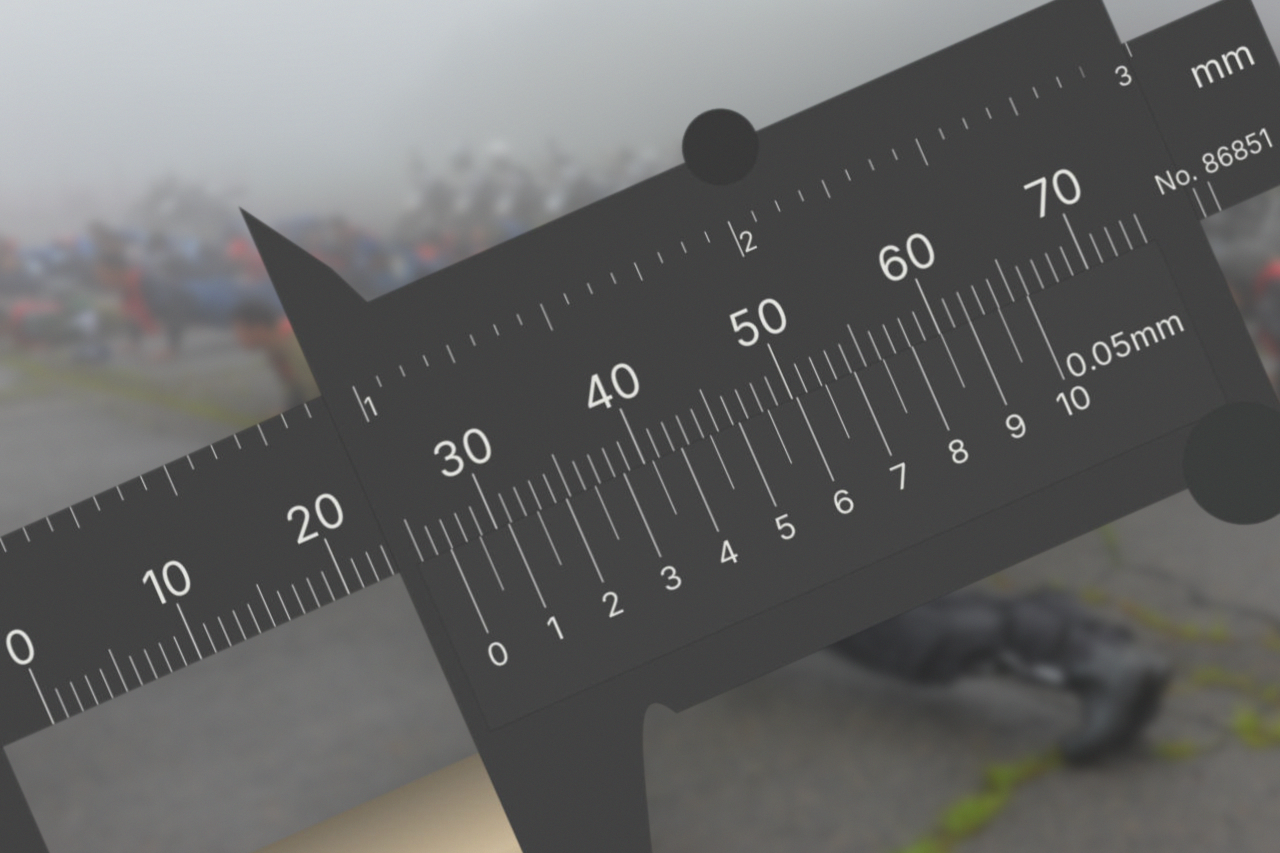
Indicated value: 26.9mm
